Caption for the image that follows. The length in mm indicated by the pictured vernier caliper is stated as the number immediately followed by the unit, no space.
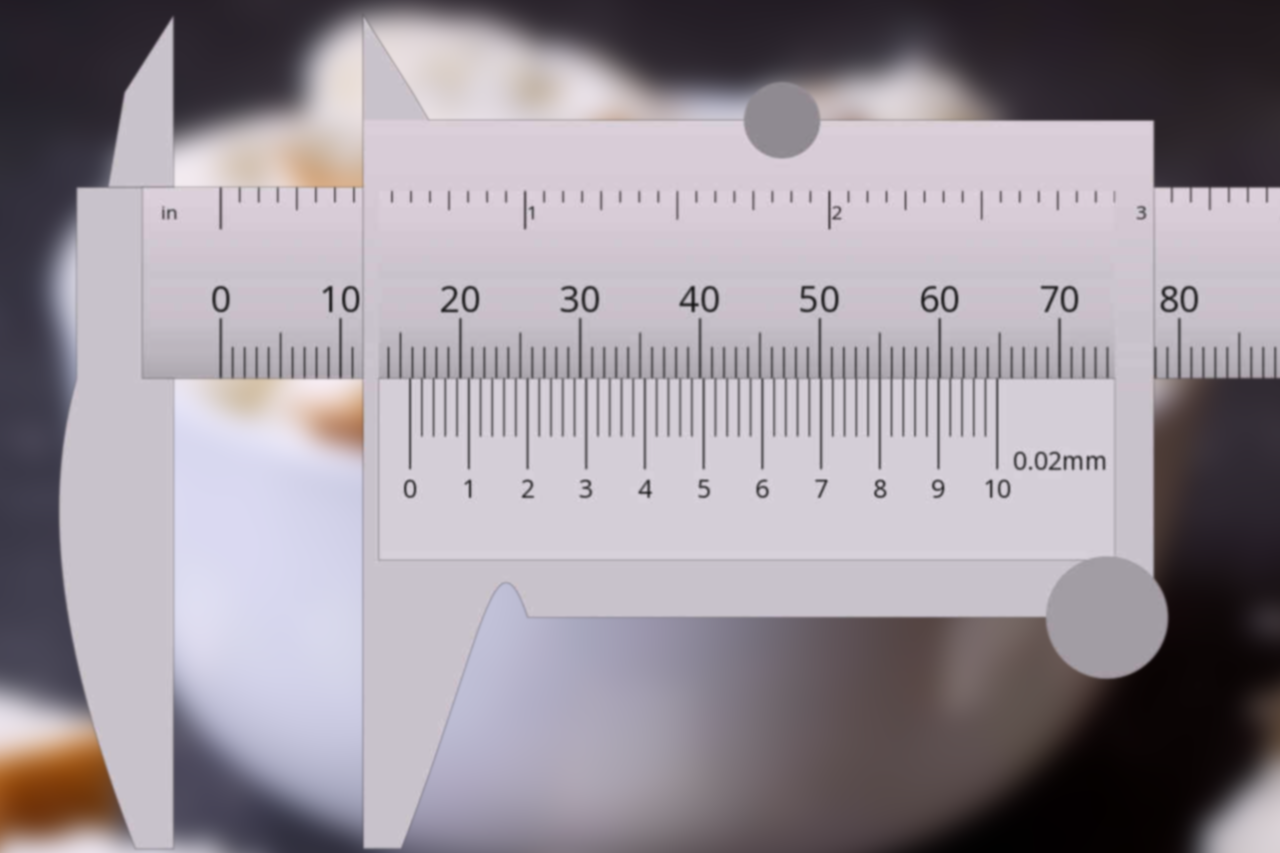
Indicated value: 15.8mm
